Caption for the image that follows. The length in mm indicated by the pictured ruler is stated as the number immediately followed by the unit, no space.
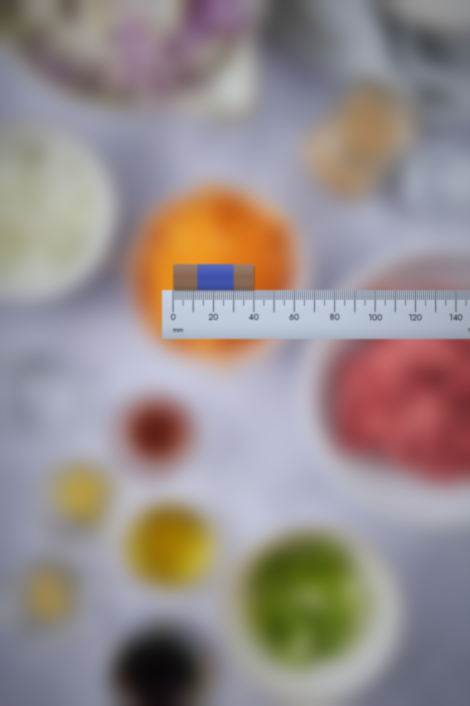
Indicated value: 40mm
